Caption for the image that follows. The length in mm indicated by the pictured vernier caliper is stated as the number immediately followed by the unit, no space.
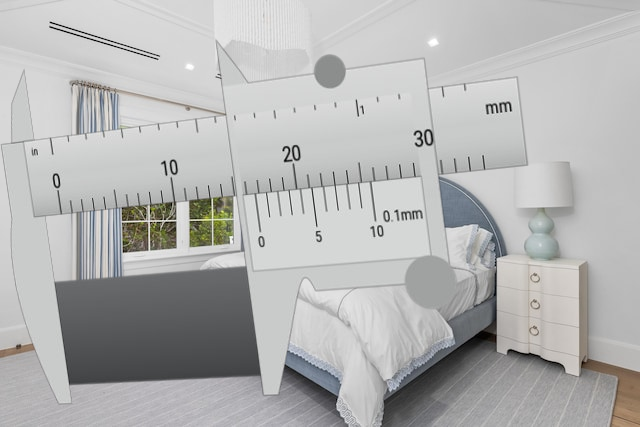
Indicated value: 16.7mm
